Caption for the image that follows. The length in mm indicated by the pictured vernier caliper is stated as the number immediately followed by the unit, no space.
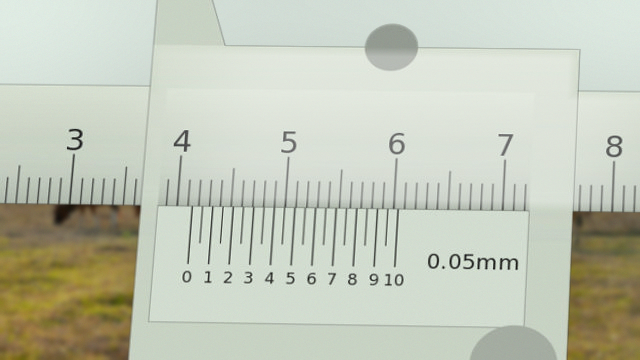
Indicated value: 41.4mm
